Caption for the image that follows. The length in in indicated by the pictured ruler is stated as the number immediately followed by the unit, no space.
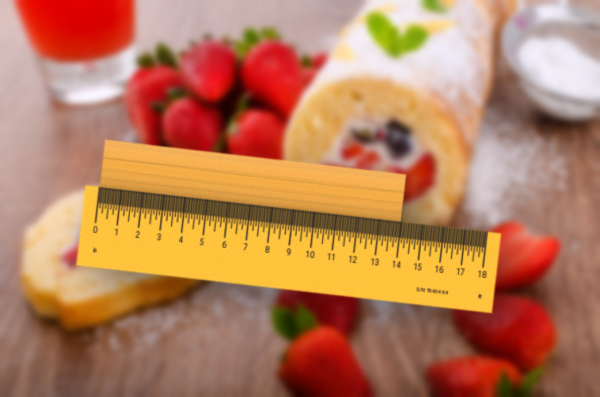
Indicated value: 14in
